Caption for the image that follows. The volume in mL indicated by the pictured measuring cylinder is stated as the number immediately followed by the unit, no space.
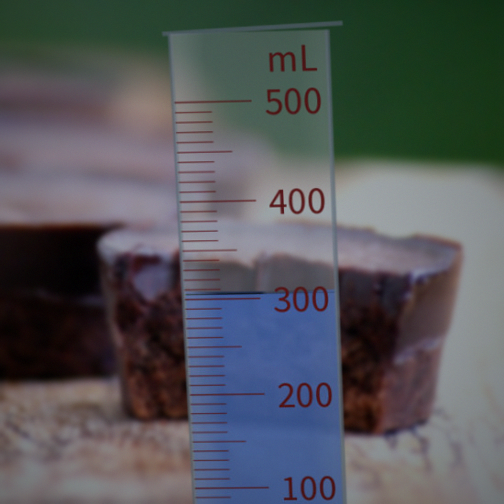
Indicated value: 305mL
